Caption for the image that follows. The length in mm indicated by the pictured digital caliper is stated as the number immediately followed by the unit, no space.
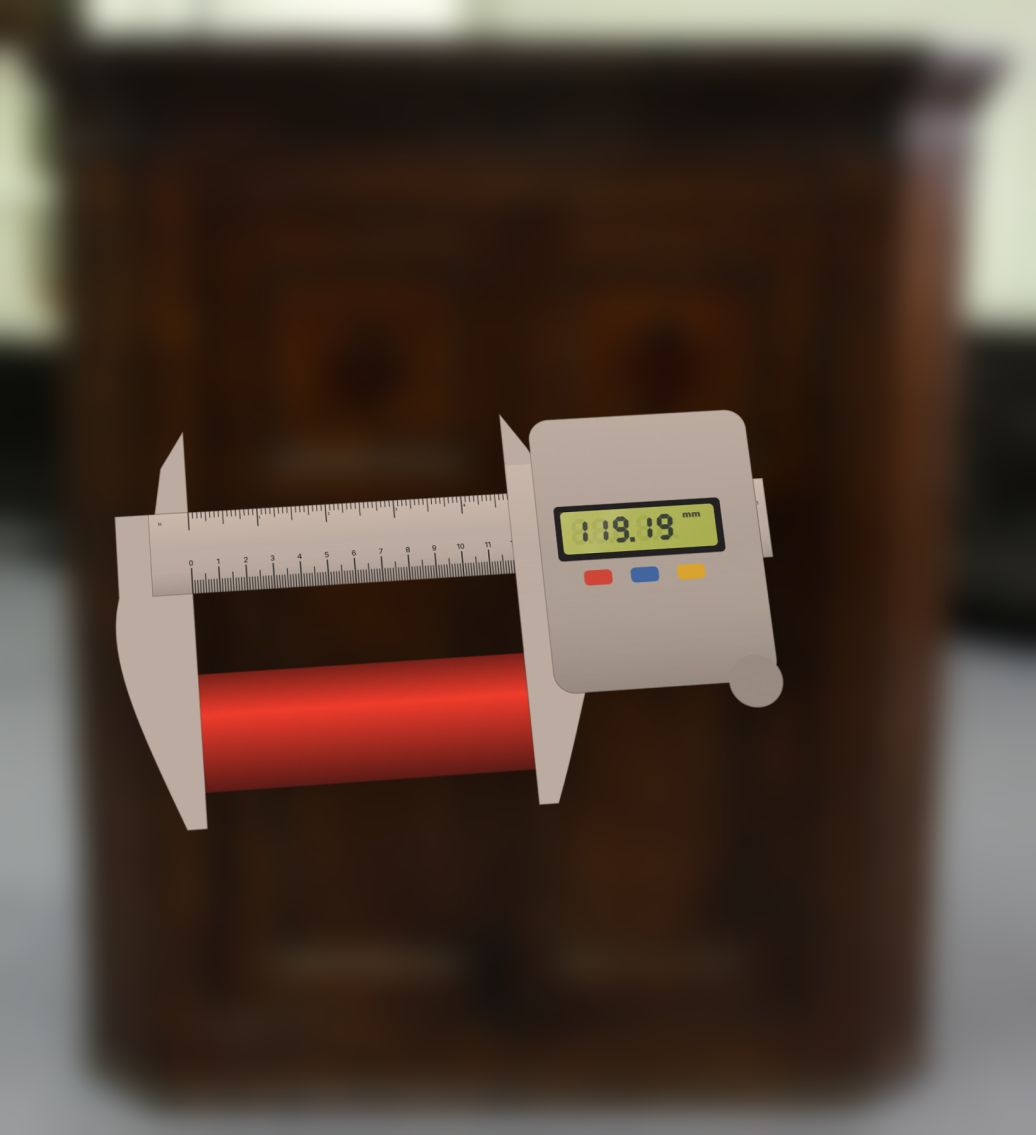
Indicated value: 119.19mm
